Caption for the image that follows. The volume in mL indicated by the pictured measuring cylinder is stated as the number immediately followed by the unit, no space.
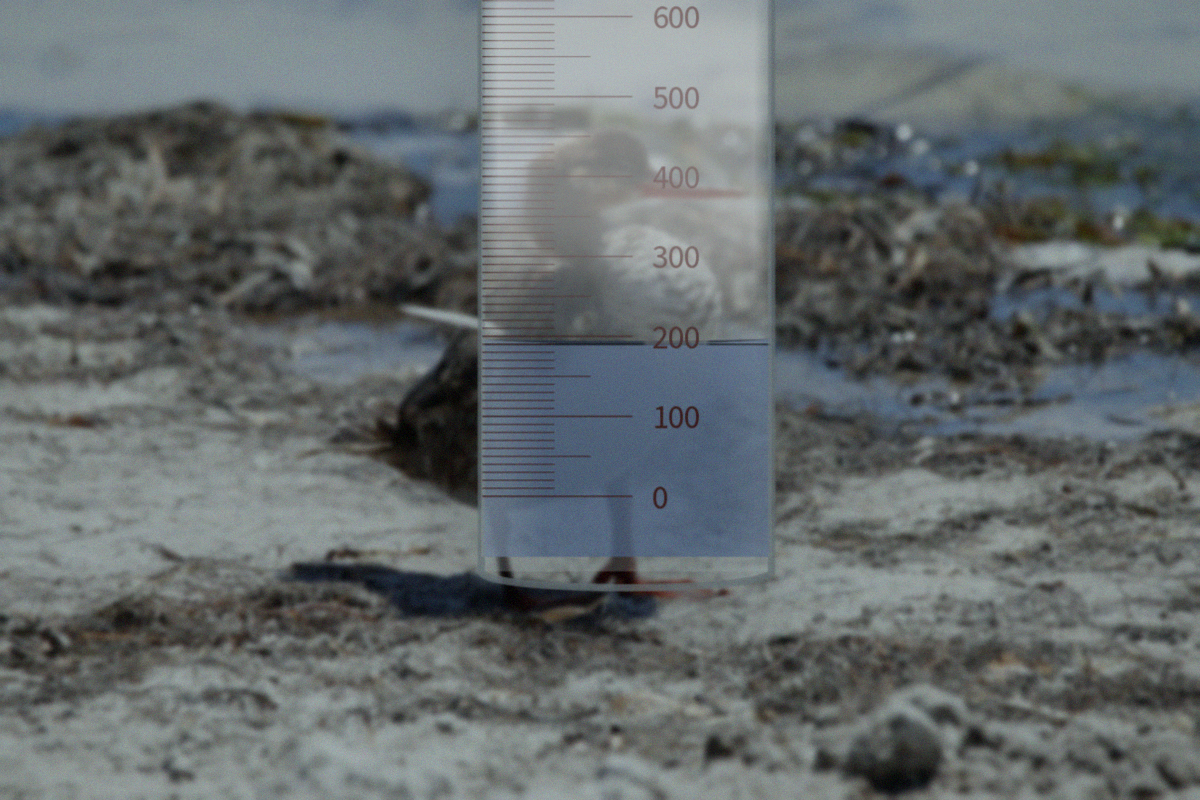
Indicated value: 190mL
